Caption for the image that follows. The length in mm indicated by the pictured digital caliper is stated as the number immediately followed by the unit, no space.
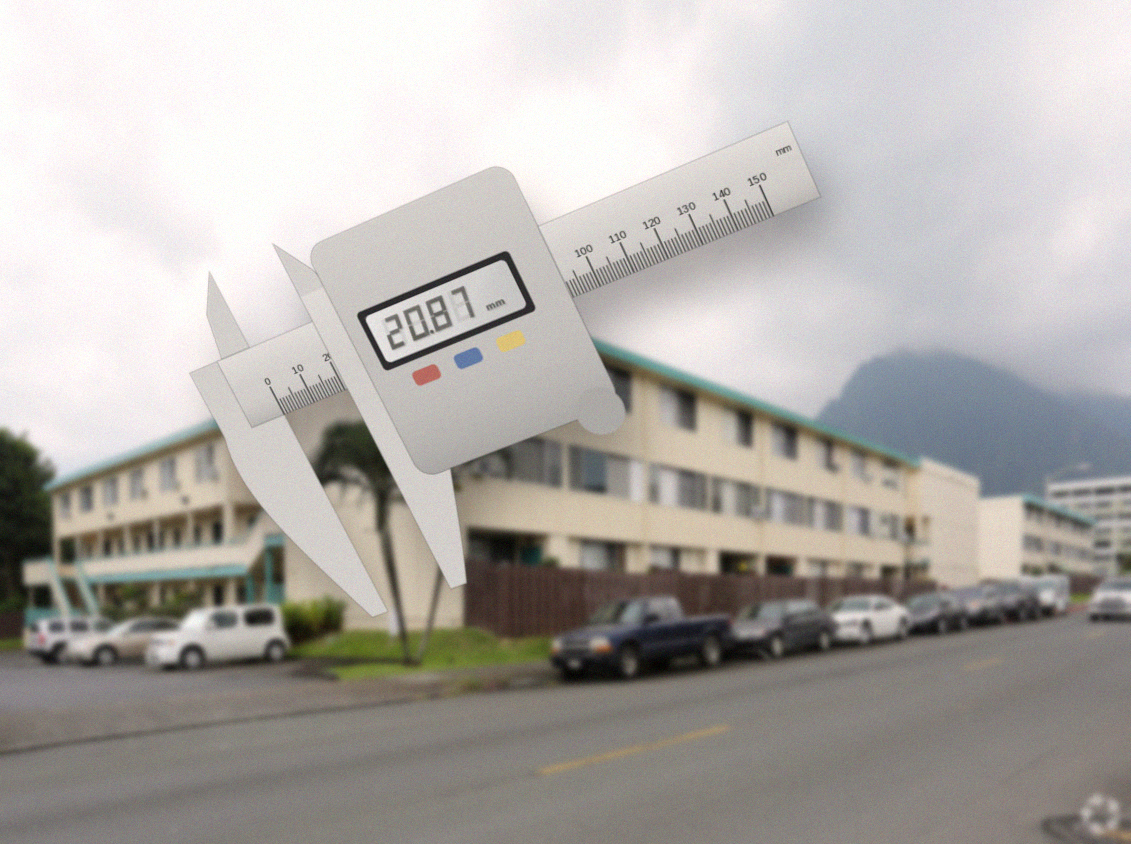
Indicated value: 20.87mm
